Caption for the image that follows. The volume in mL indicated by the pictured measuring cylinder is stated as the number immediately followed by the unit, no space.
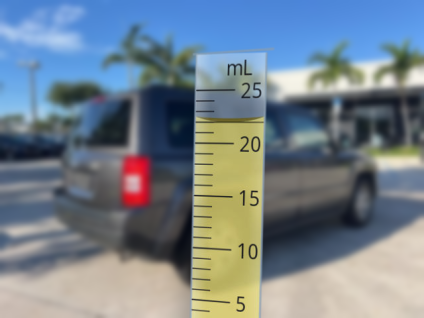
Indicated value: 22mL
